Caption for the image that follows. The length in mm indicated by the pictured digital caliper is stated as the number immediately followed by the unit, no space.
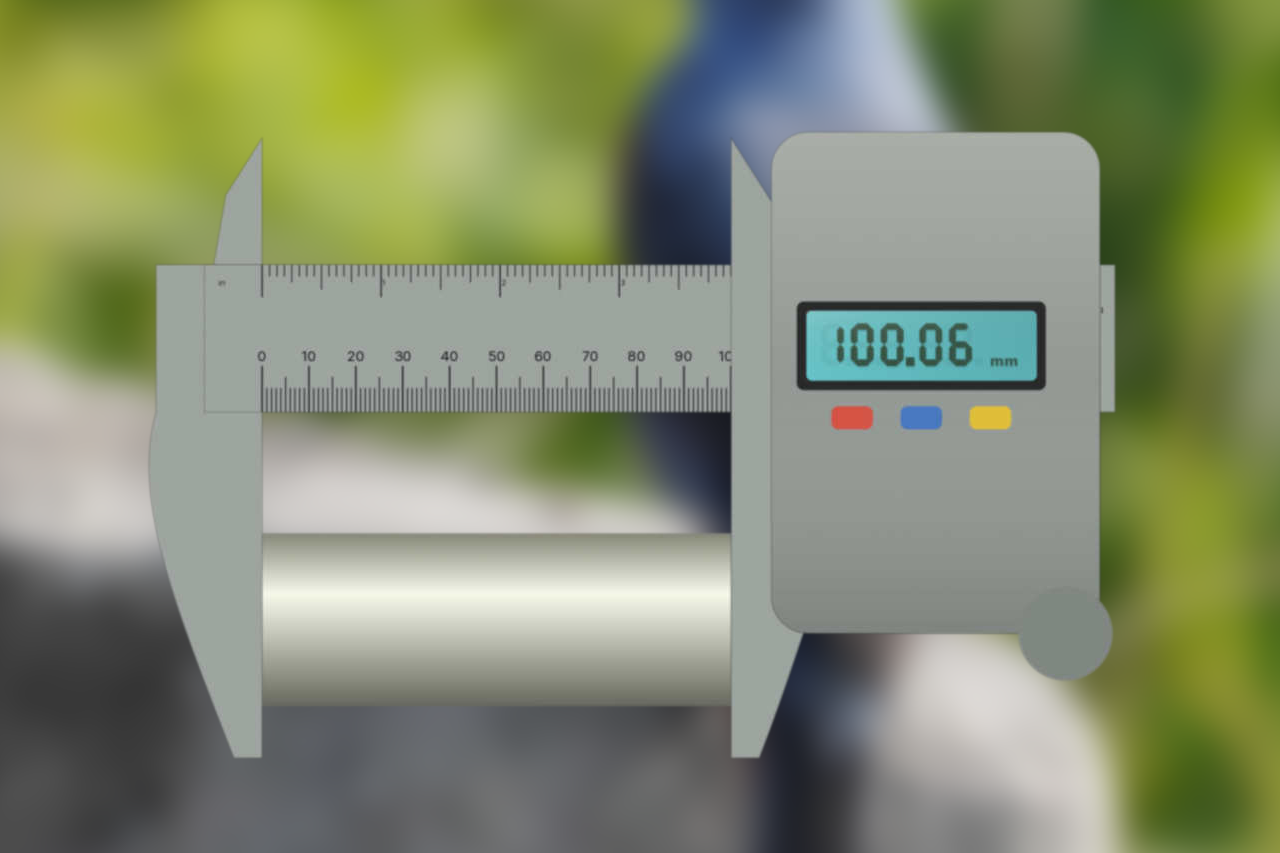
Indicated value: 100.06mm
